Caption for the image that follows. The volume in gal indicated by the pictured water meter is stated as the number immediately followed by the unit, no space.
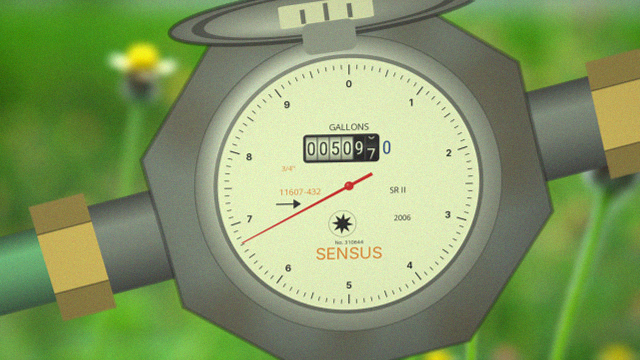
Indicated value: 50966.7gal
